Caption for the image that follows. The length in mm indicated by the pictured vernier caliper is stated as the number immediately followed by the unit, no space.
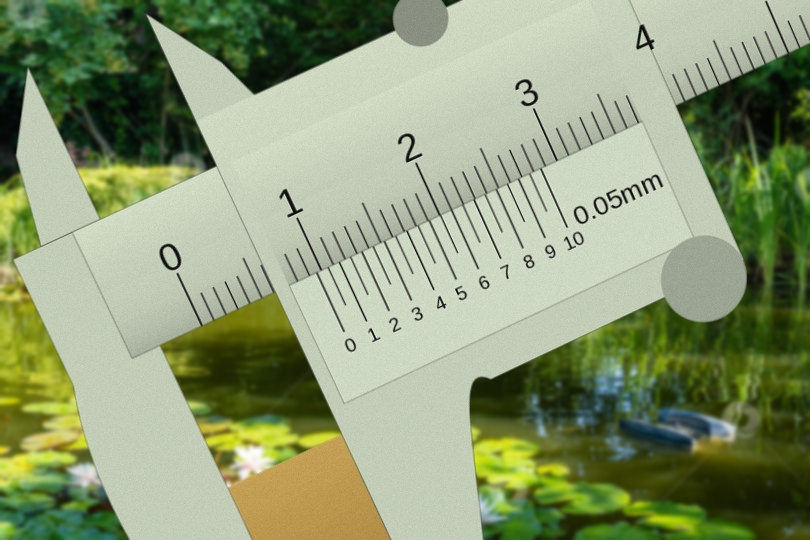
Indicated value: 9.6mm
